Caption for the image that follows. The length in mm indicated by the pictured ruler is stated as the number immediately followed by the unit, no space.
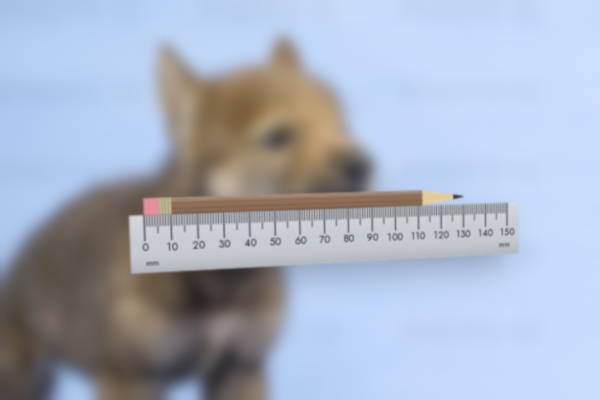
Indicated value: 130mm
